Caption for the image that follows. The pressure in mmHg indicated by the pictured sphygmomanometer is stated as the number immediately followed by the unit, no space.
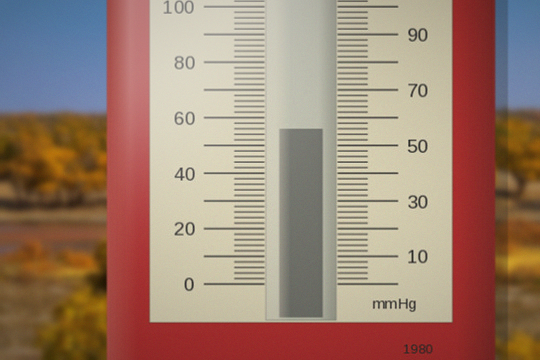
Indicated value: 56mmHg
